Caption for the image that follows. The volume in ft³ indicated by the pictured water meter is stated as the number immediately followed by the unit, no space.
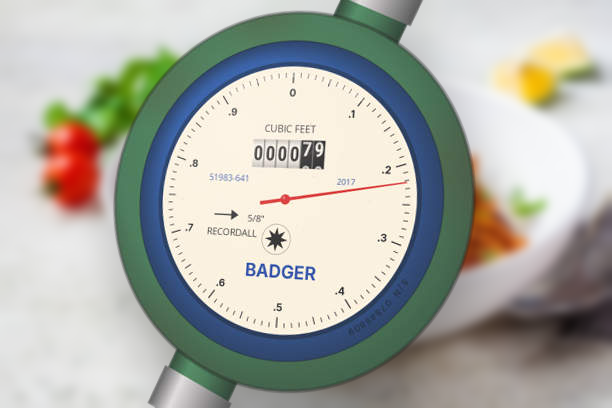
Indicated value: 79.22ft³
